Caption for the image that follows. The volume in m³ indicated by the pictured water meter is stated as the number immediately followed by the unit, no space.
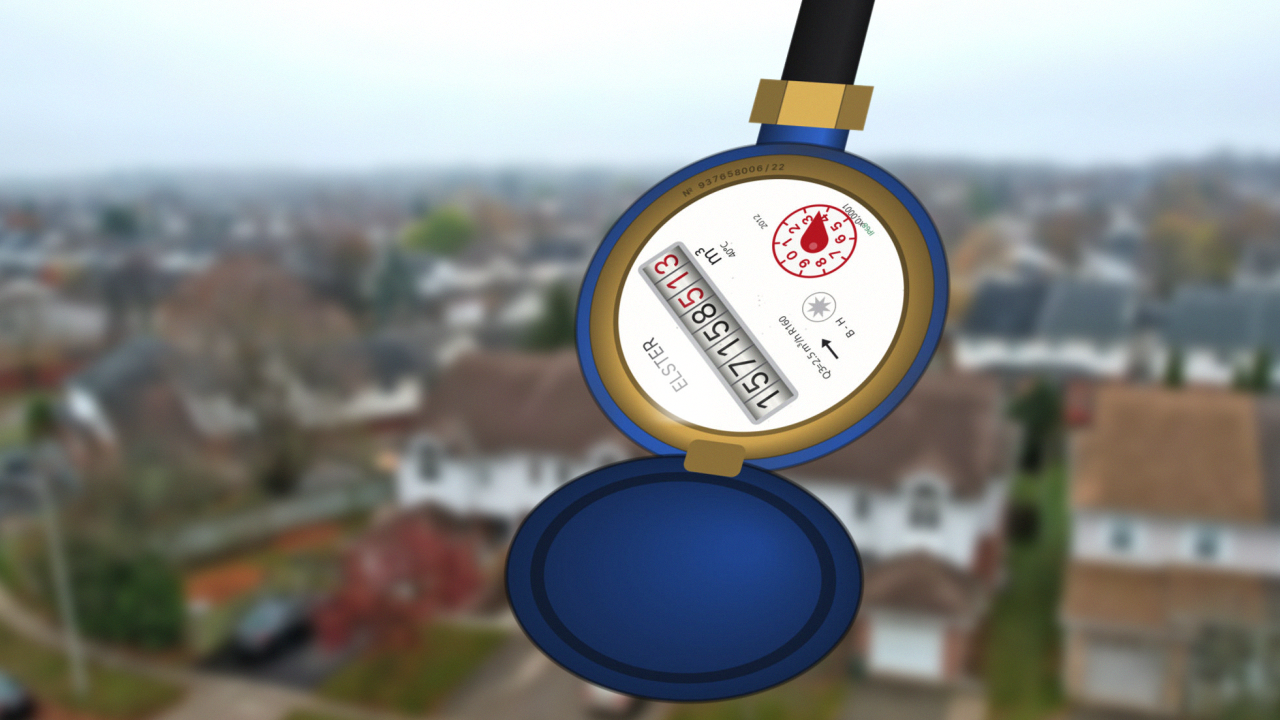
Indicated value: 157158.5133m³
